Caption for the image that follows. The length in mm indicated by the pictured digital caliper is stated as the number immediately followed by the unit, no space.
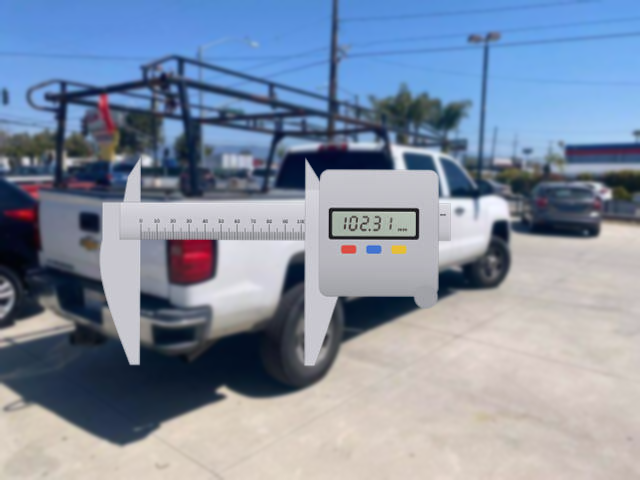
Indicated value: 102.31mm
